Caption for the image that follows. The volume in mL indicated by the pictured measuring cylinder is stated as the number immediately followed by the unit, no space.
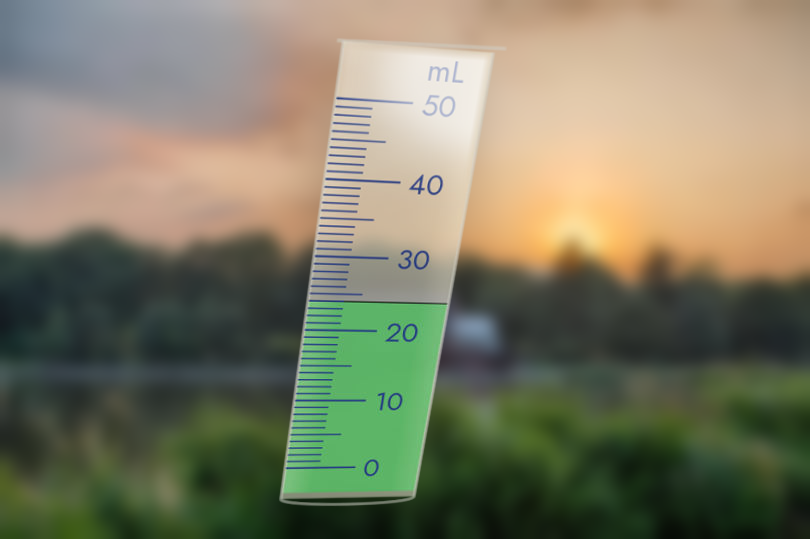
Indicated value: 24mL
